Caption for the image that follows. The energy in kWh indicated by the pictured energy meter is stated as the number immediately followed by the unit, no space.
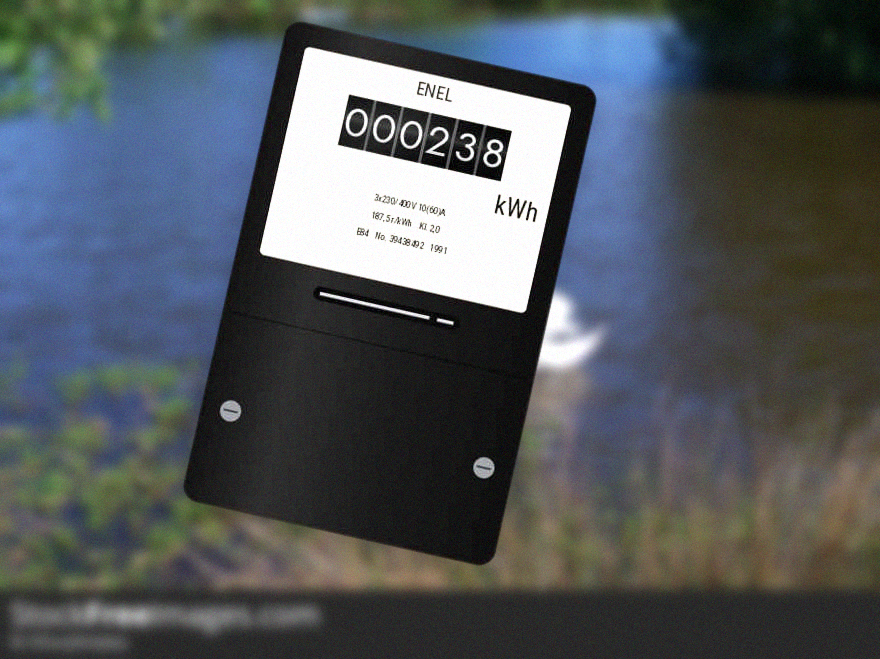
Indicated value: 238kWh
